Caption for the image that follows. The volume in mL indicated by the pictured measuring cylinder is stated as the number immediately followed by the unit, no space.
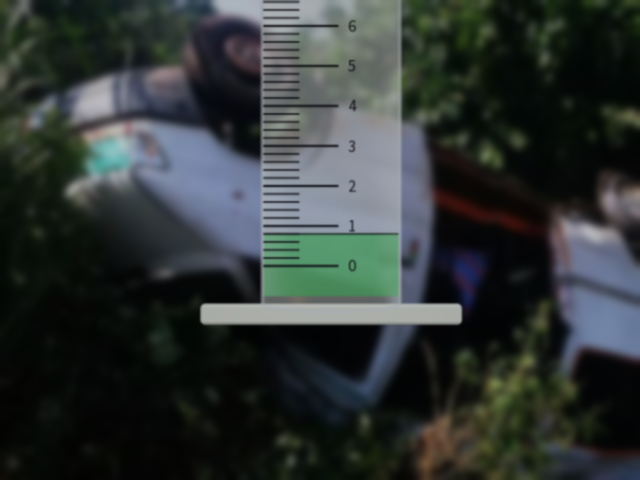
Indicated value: 0.8mL
